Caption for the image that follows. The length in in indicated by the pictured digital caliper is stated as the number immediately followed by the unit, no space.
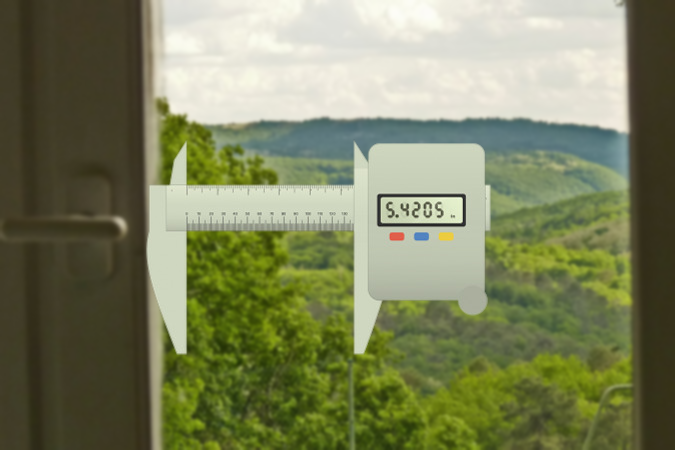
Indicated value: 5.4205in
